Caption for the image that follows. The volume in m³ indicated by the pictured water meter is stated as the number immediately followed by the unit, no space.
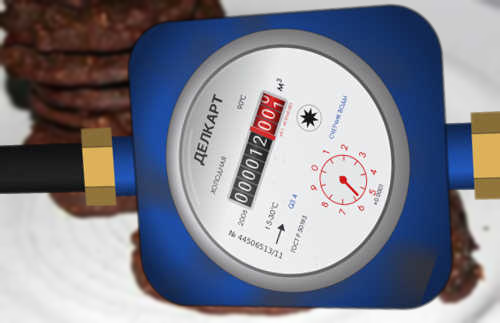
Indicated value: 12.0005m³
